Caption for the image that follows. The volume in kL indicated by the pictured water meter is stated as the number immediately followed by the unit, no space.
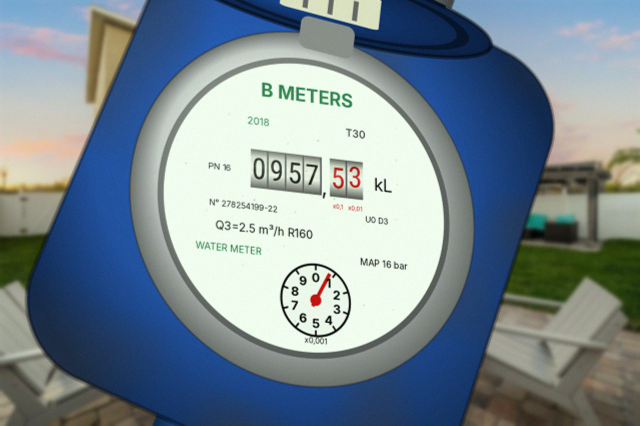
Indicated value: 957.530kL
